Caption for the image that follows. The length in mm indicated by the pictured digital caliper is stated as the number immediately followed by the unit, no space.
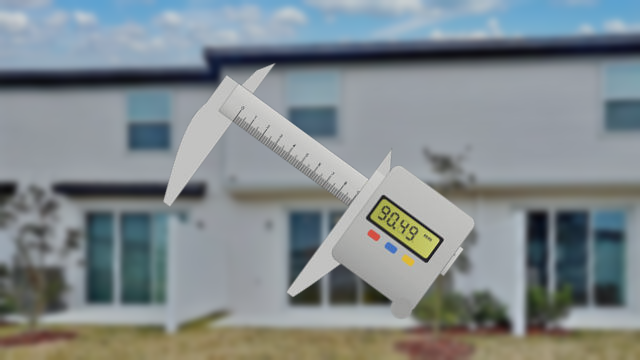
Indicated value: 90.49mm
